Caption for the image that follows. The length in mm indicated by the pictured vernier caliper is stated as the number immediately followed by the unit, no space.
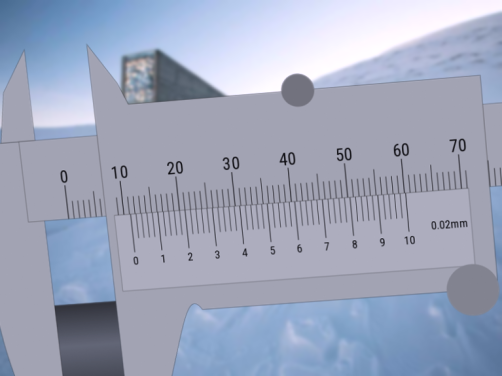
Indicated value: 11.2mm
